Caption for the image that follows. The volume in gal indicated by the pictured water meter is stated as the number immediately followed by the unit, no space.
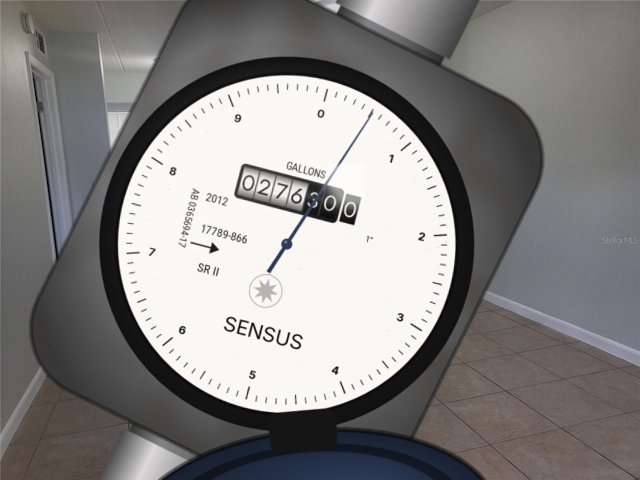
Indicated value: 276300.5gal
